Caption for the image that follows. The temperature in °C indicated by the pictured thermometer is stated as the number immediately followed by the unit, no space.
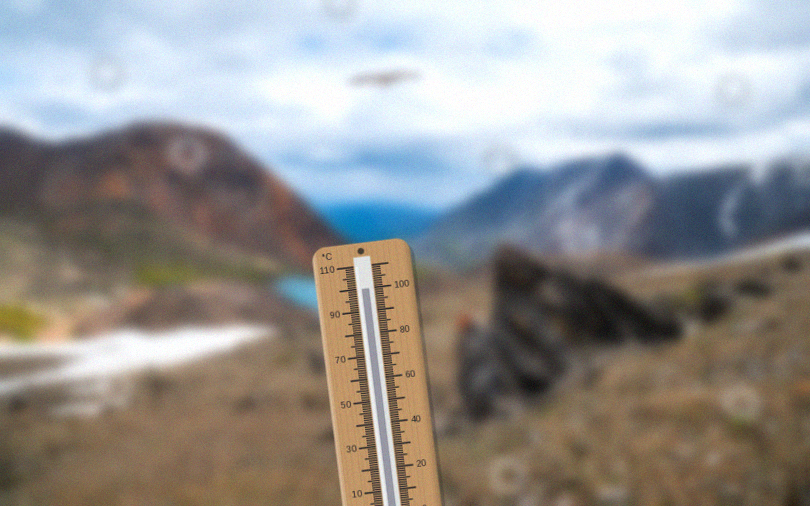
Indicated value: 100°C
